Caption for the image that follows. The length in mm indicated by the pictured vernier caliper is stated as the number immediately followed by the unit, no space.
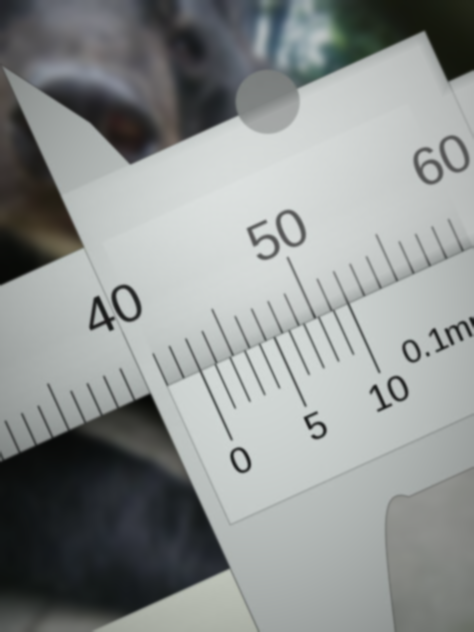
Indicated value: 43.0mm
